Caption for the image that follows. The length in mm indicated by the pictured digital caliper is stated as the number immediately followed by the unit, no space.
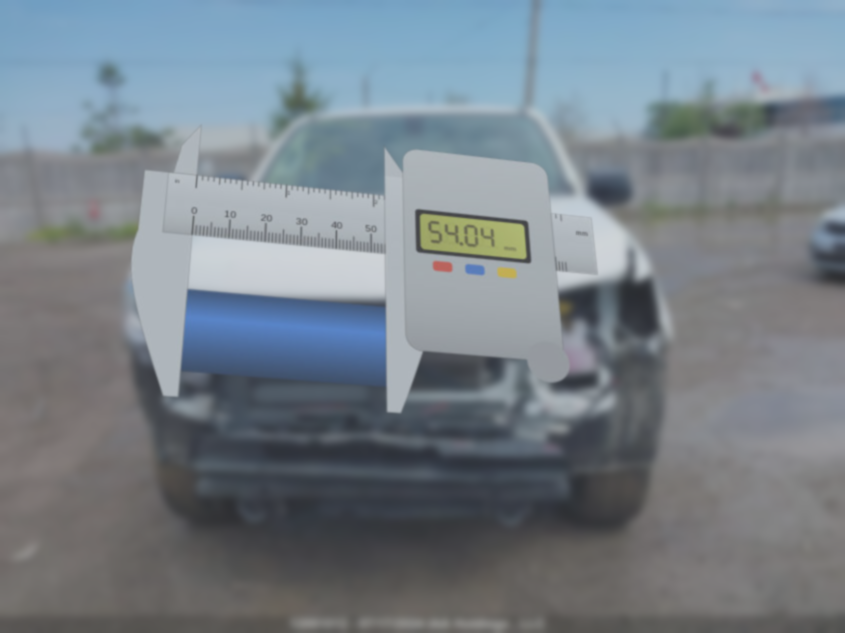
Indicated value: 54.04mm
